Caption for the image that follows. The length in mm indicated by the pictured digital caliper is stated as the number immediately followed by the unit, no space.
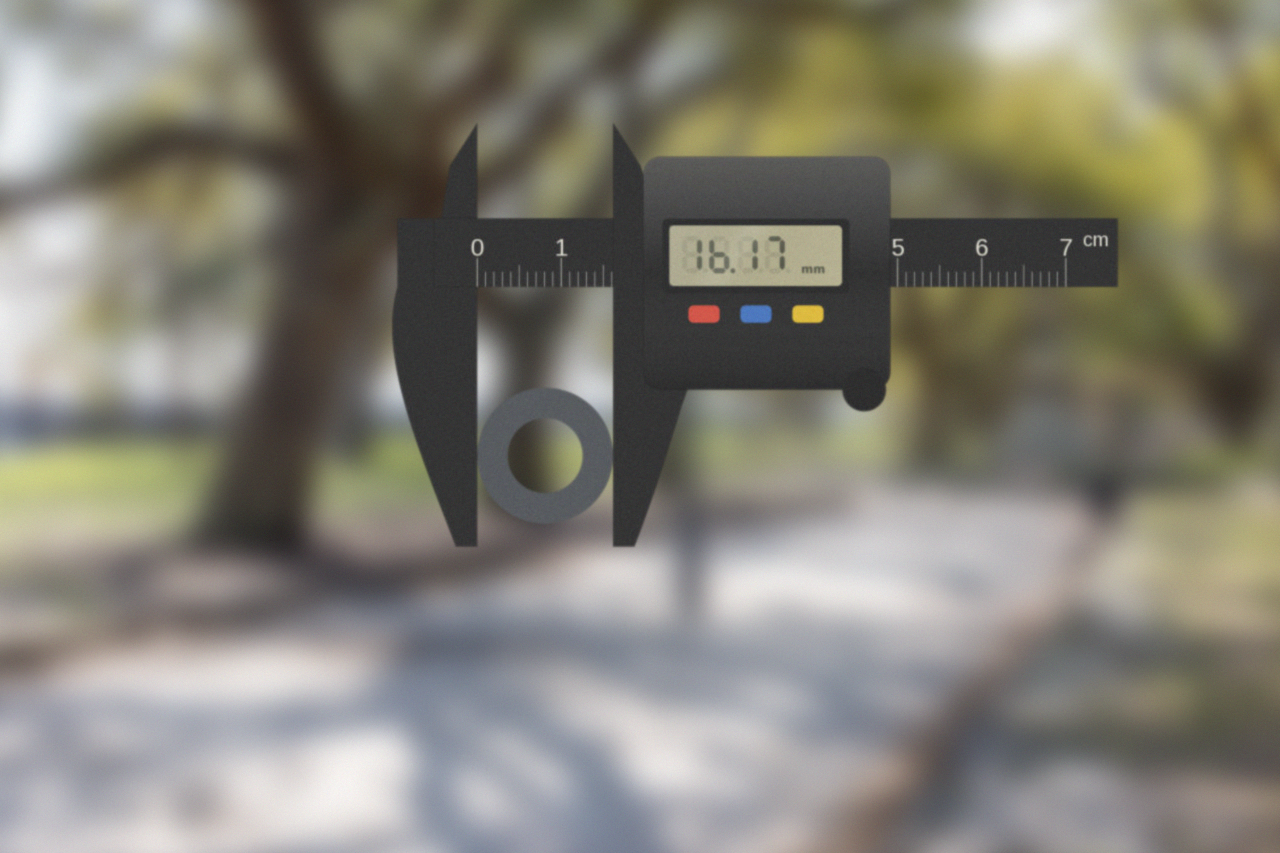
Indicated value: 16.17mm
